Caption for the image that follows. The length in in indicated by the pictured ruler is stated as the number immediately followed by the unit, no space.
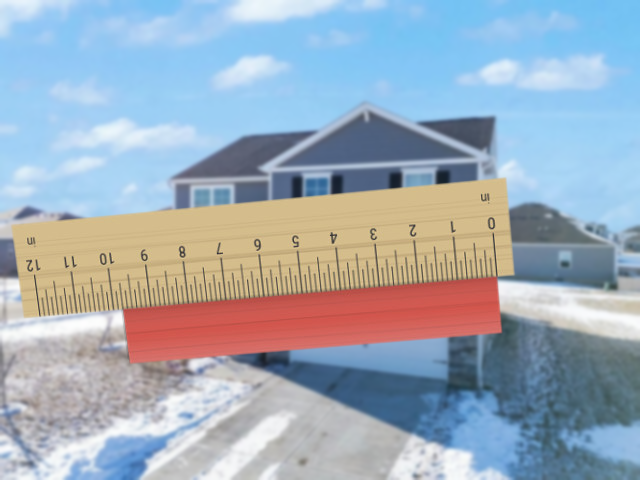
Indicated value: 9.75in
